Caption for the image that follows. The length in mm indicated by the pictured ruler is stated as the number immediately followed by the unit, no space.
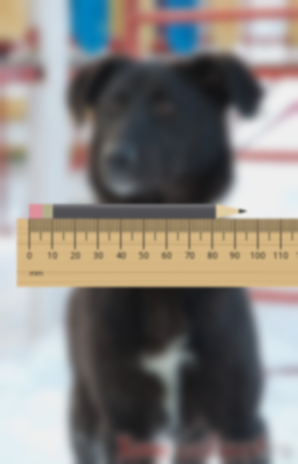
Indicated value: 95mm
